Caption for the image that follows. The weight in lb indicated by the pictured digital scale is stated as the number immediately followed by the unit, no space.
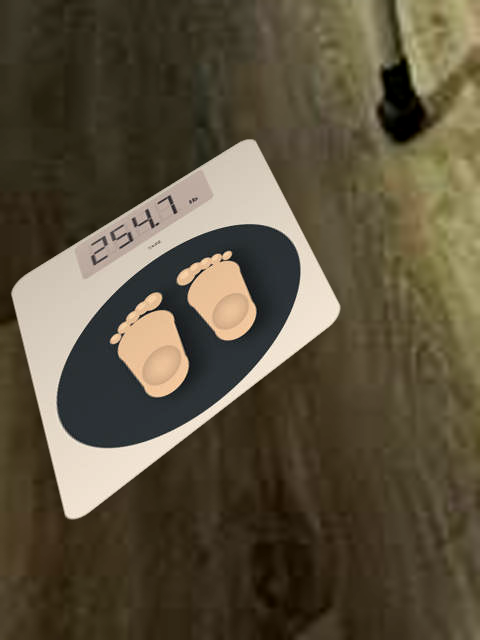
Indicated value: 254.7lb
